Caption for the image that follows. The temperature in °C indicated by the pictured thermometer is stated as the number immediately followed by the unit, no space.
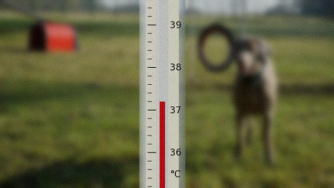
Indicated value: 37.2°C
